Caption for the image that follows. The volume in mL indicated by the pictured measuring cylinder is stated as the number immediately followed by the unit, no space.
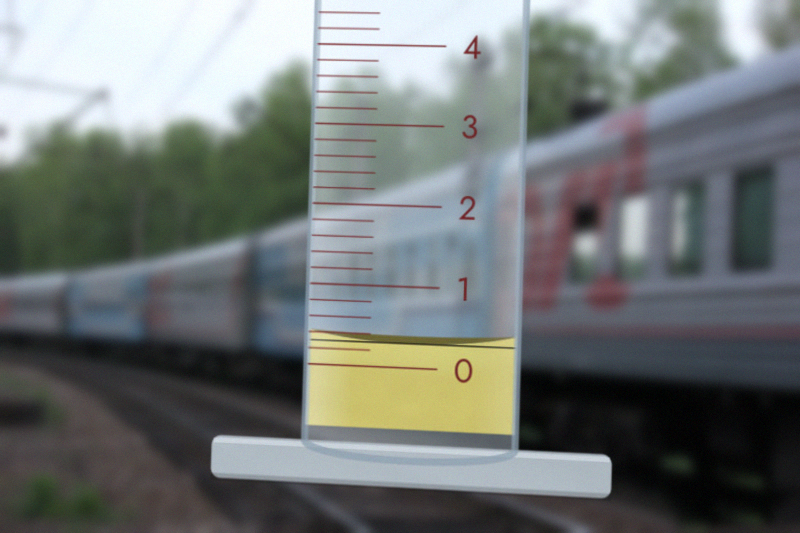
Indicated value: 0.3mL
